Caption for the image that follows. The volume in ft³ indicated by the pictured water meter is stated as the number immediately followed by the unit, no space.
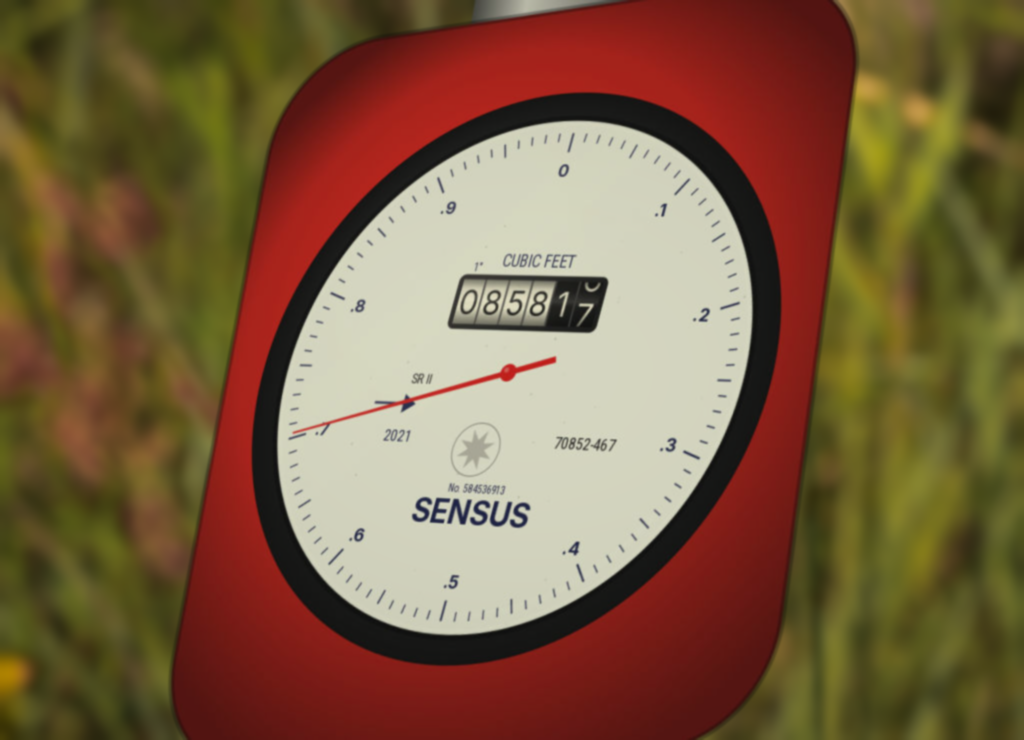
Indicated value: 85816.70ft³
